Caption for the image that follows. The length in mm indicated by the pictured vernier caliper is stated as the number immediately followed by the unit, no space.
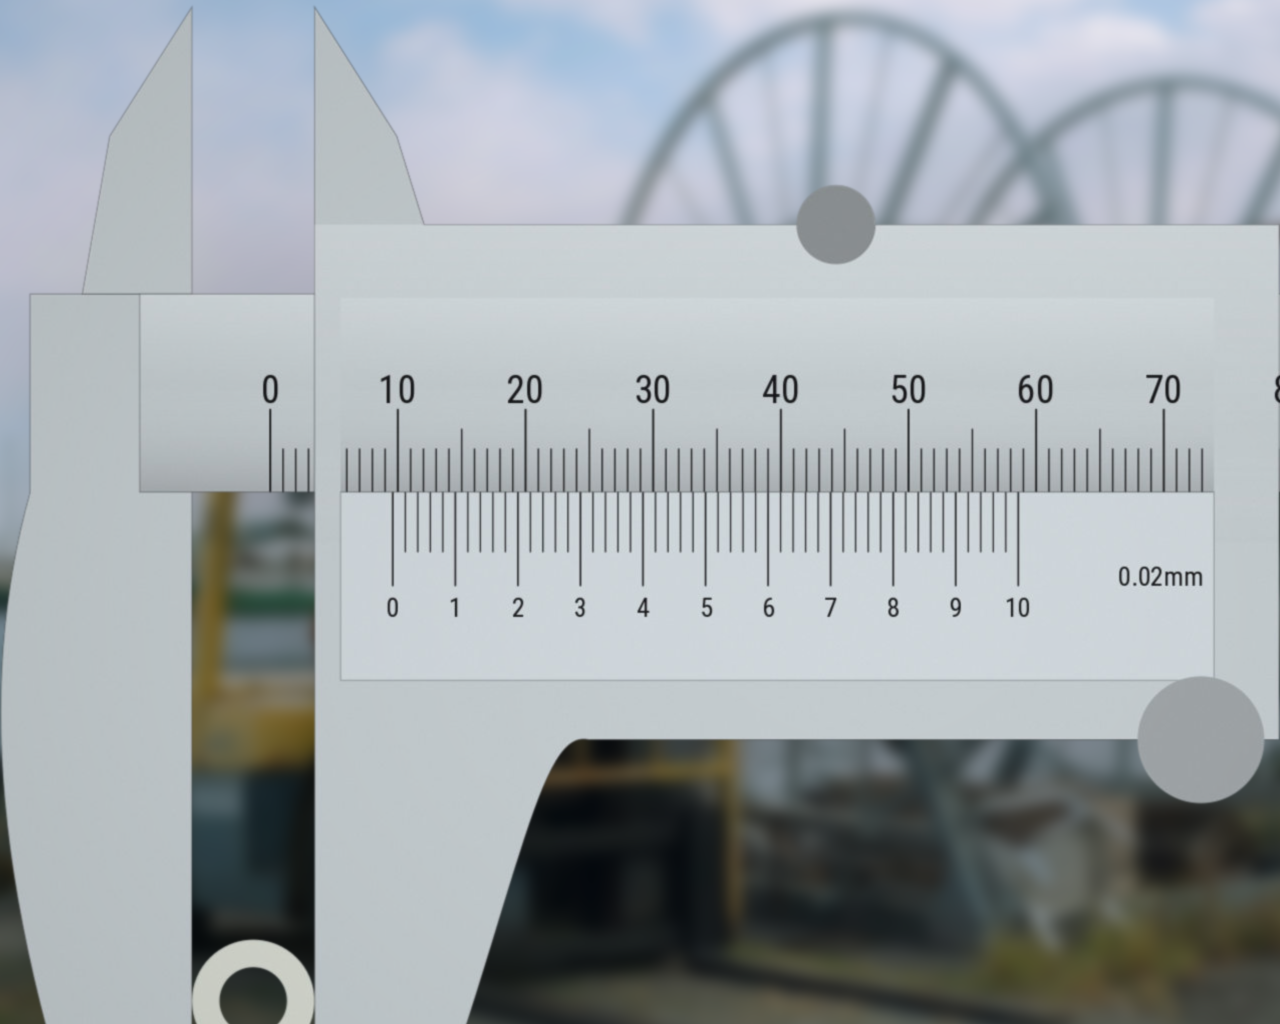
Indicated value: 9.6mm
